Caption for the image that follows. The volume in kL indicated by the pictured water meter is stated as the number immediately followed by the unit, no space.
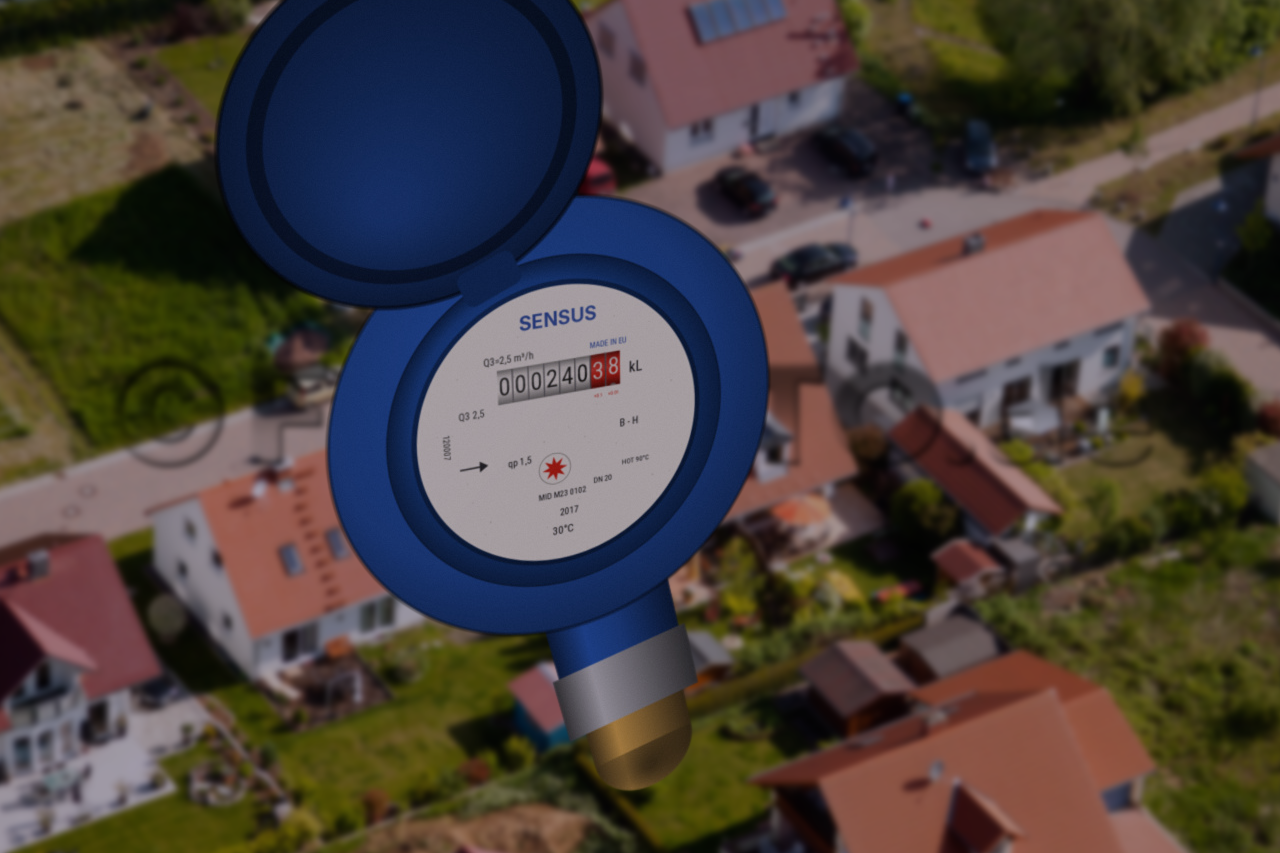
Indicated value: 240.38kL
